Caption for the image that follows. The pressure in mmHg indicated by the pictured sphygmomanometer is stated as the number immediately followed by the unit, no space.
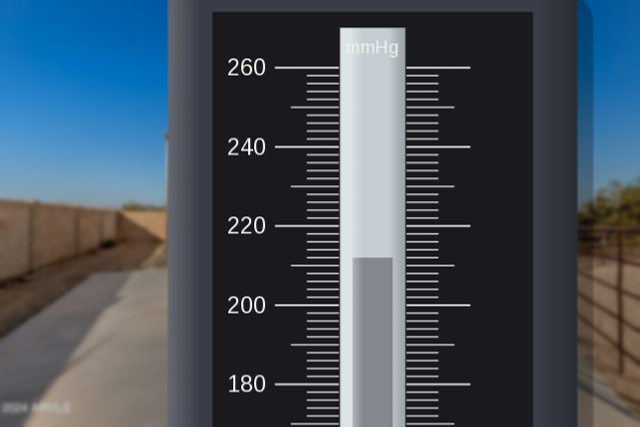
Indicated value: 212mmHg
